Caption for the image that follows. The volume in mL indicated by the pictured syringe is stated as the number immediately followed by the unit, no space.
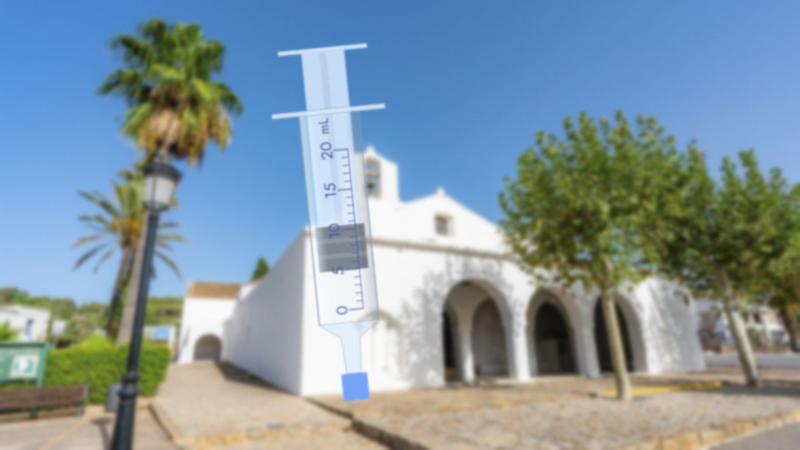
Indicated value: 5mL
